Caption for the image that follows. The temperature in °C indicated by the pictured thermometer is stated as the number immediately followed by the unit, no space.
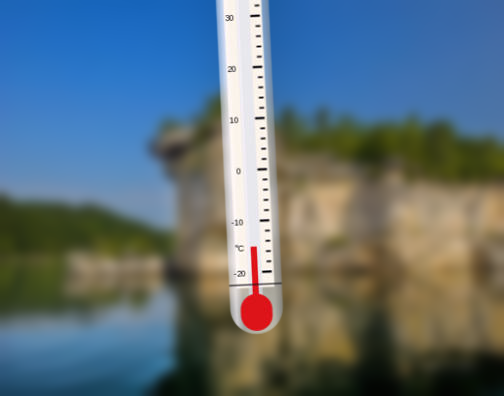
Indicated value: -15°C
